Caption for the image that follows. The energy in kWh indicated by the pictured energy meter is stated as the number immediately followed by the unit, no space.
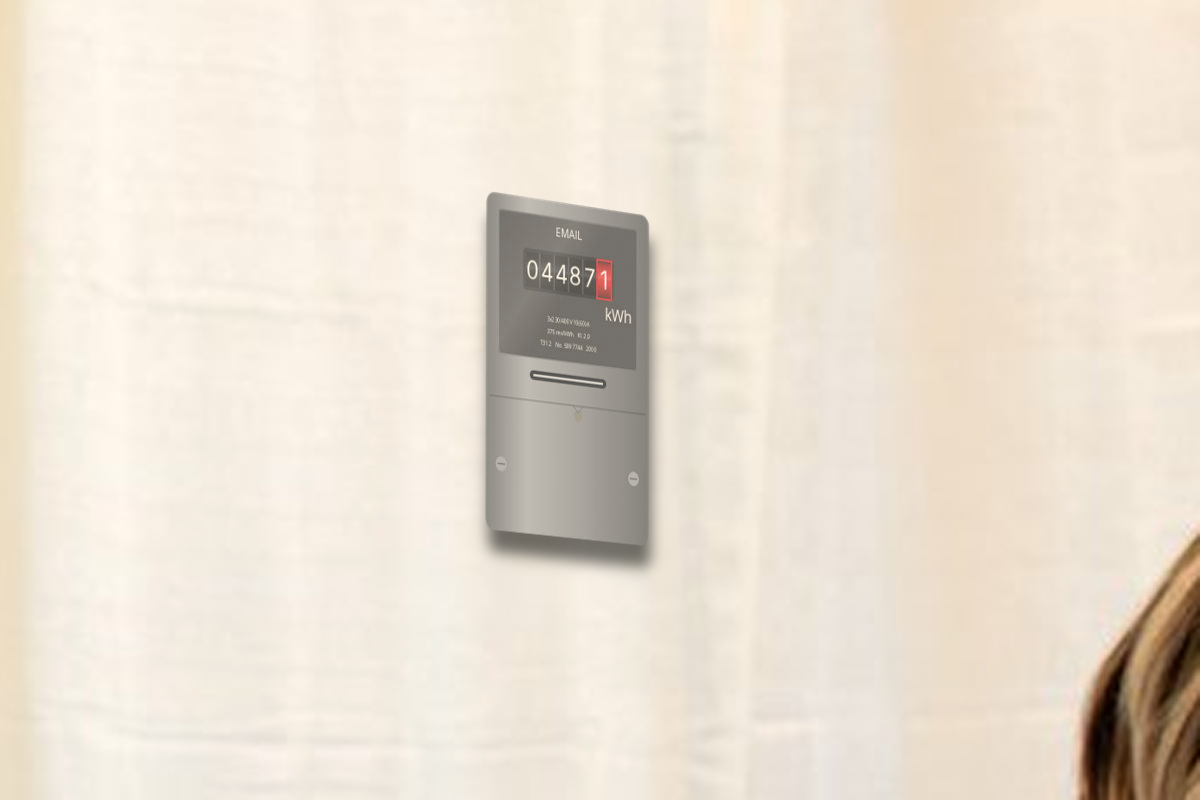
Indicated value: 4487.1kWh
